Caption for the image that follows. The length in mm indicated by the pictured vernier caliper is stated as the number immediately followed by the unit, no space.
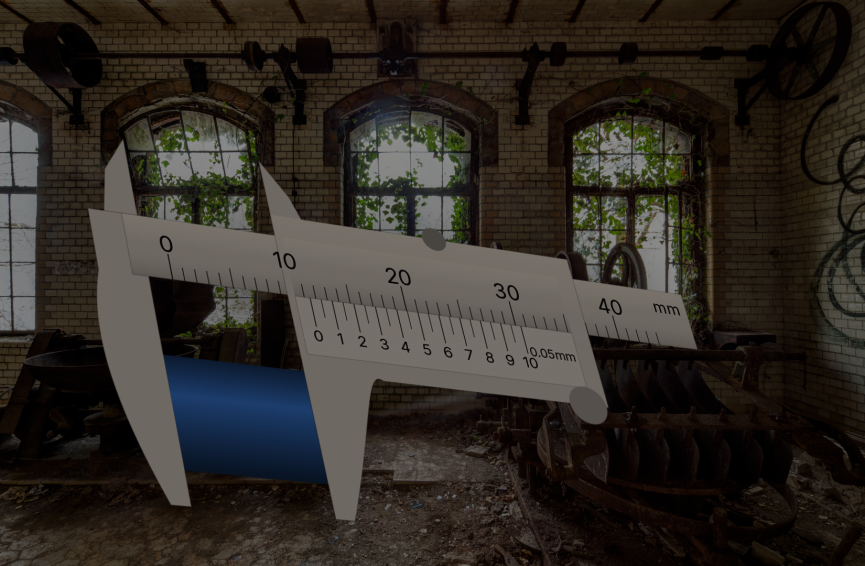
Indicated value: 11.5mm
